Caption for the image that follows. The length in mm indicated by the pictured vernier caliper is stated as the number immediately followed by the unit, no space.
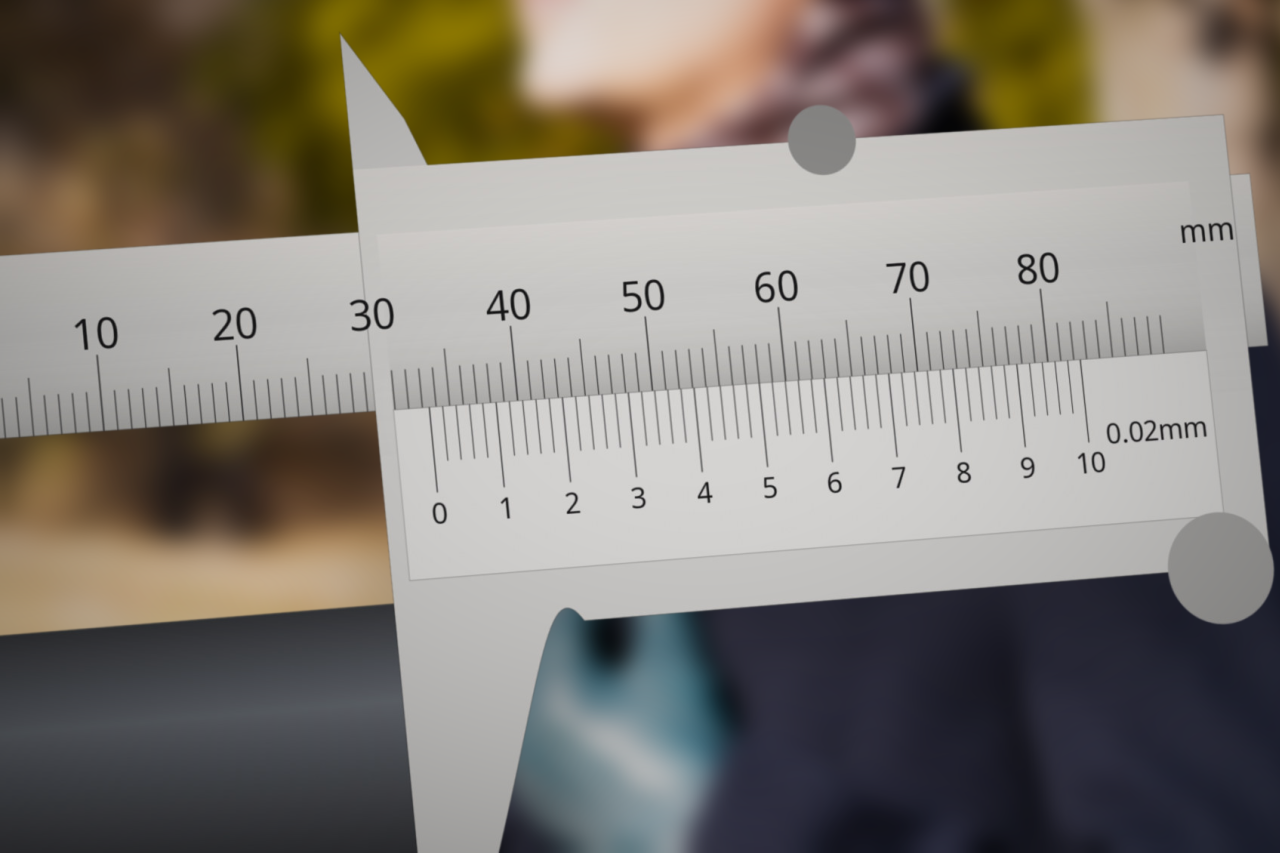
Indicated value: 33.5mm
